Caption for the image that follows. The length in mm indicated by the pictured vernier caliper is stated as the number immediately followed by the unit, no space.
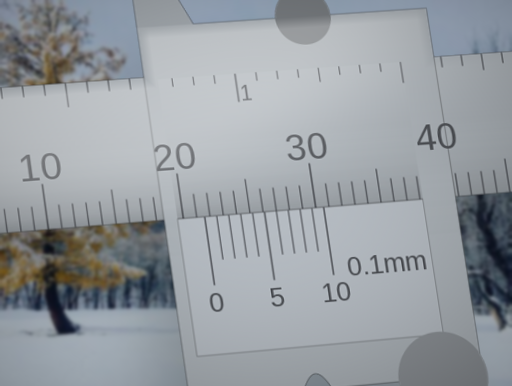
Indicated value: 21.6mm
